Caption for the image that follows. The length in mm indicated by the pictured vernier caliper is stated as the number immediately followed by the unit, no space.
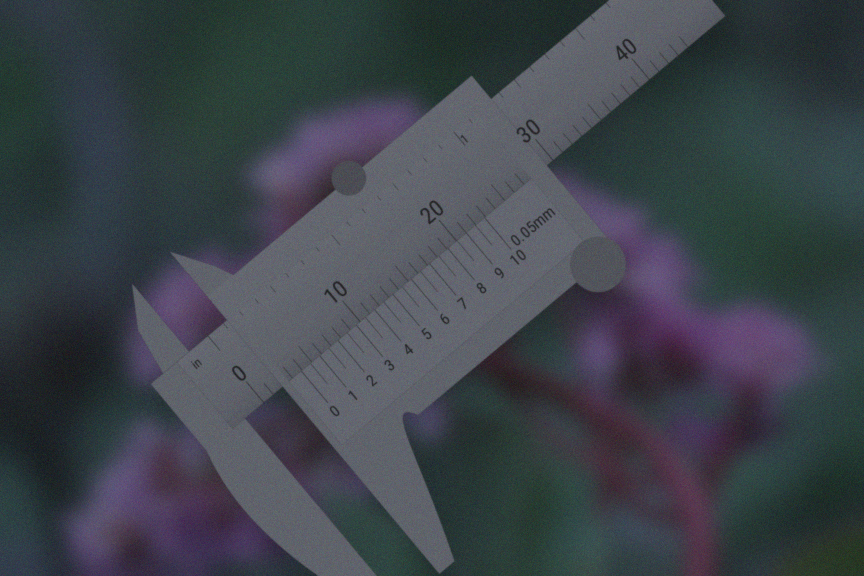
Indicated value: 3.9mm
